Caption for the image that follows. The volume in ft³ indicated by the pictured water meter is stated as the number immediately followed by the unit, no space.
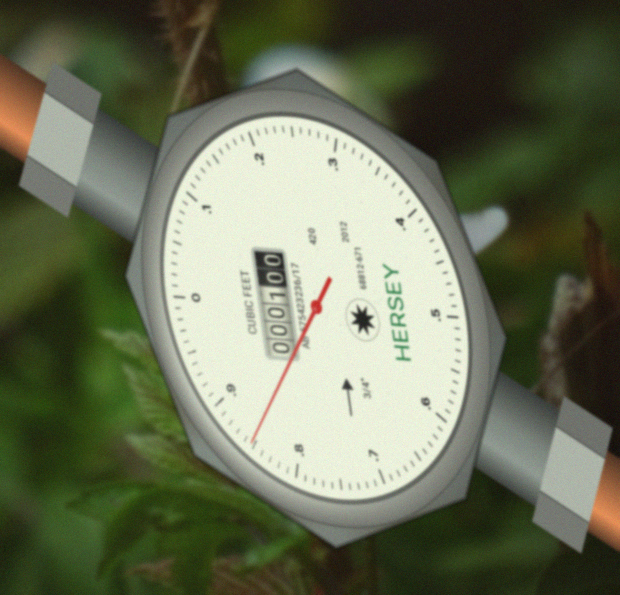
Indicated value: 99.85ft³
